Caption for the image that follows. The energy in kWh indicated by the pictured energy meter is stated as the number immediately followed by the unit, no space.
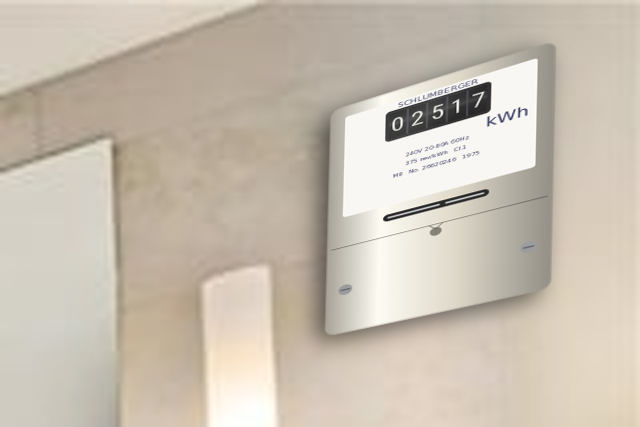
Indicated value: 2517kWh
